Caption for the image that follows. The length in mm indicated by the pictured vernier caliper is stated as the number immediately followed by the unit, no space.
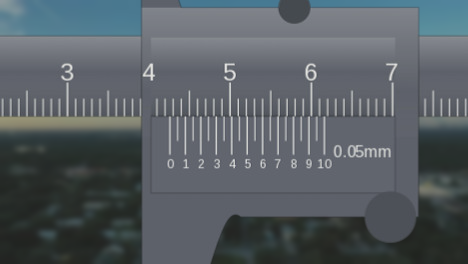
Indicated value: 42.6mm
